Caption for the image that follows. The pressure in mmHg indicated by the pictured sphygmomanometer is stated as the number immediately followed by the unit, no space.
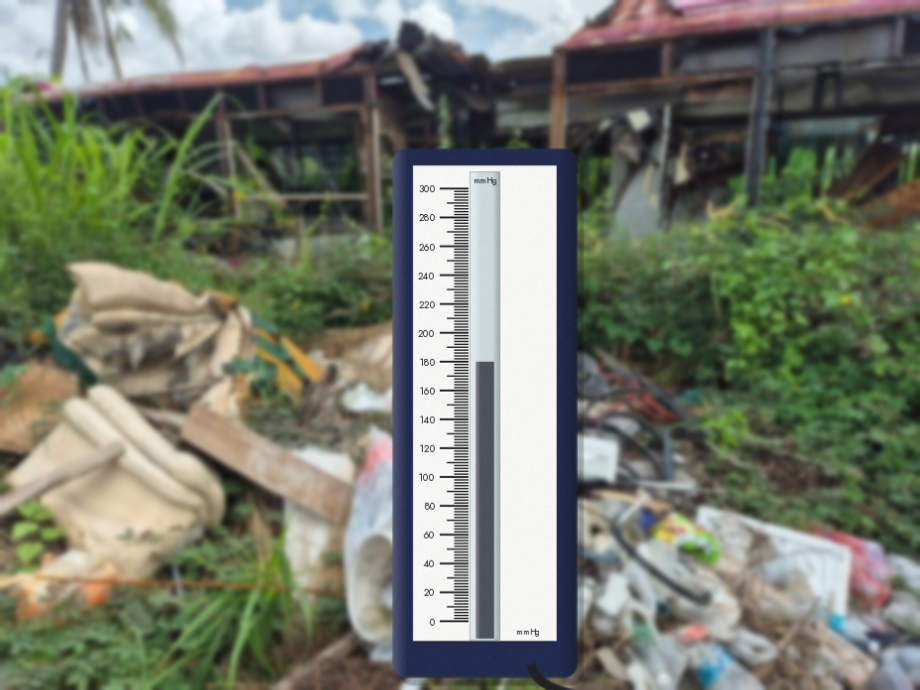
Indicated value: 180mmHg
